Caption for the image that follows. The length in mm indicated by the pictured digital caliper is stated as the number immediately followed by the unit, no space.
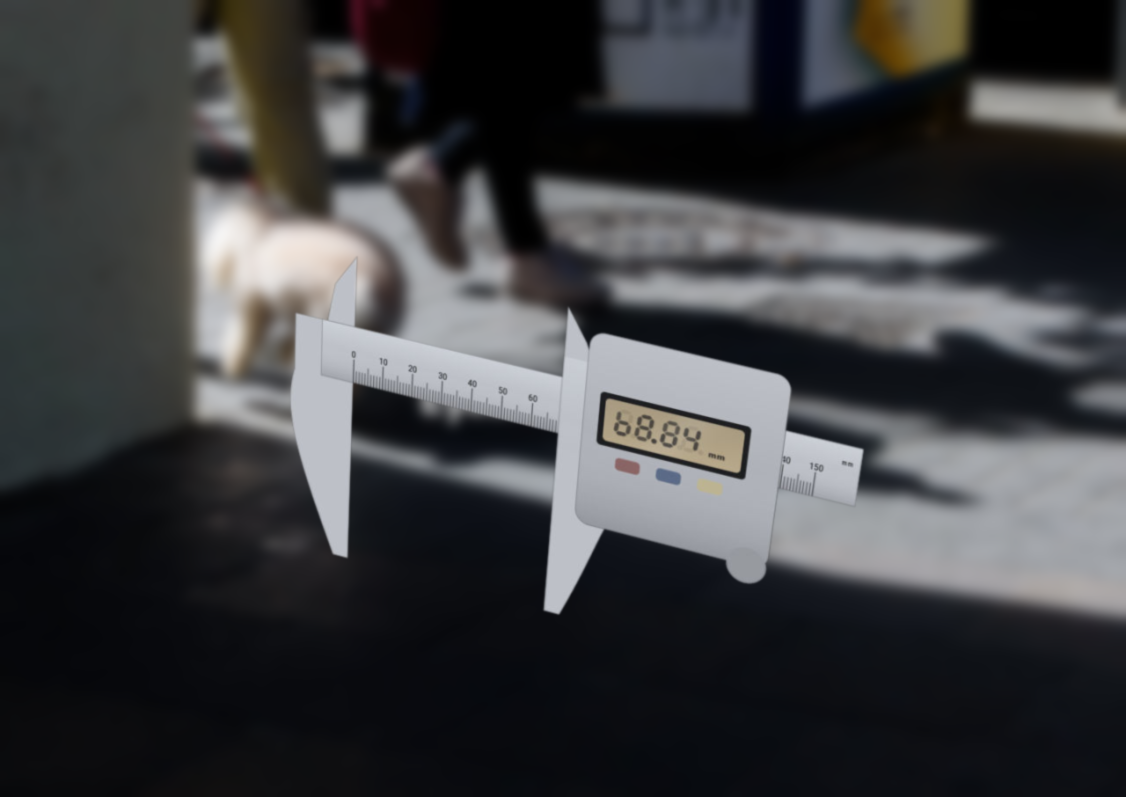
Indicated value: 68.84mm
